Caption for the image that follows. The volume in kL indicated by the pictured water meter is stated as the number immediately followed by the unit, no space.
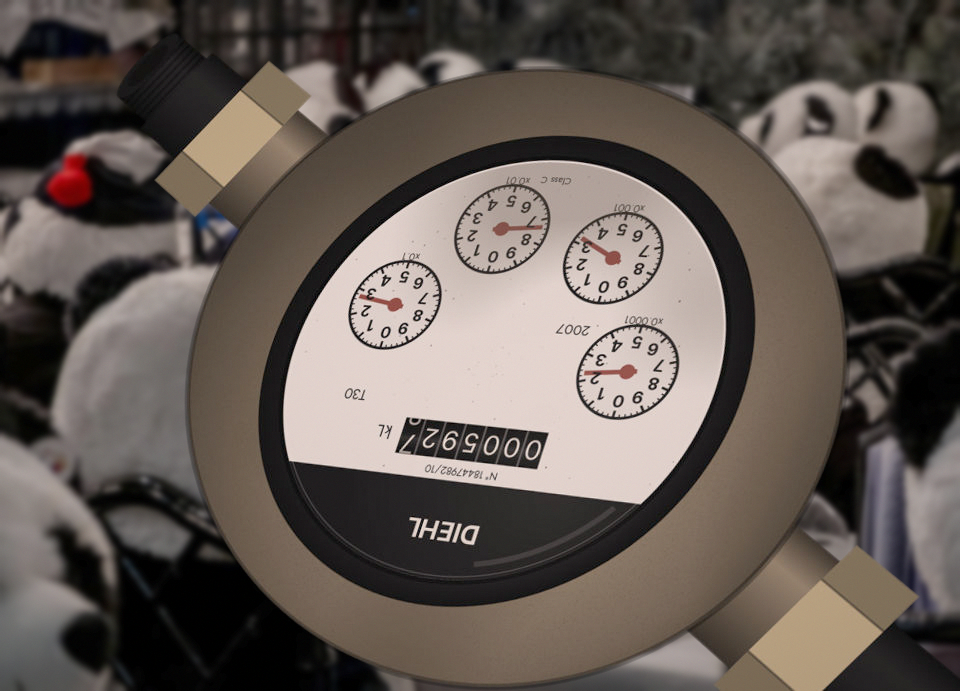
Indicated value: 5927.2732kL
